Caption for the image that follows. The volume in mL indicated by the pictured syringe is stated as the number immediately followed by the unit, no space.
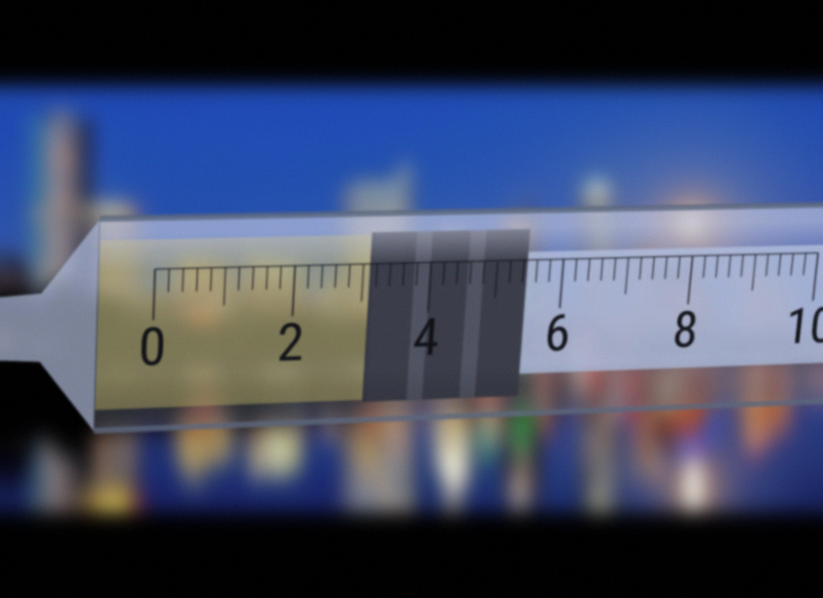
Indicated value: 3.1mL
